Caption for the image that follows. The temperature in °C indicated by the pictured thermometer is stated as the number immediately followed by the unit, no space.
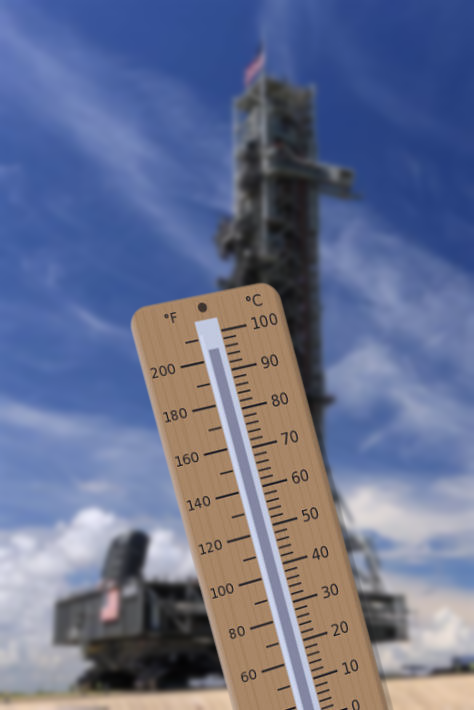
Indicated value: 96°C
